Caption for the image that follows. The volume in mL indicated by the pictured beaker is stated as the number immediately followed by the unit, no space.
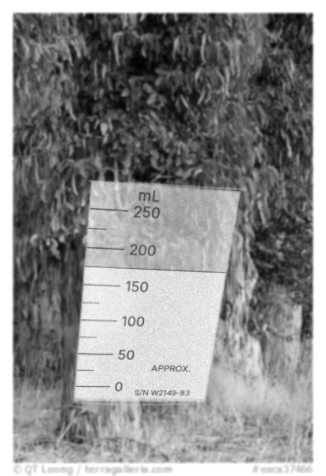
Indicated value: 175mL
